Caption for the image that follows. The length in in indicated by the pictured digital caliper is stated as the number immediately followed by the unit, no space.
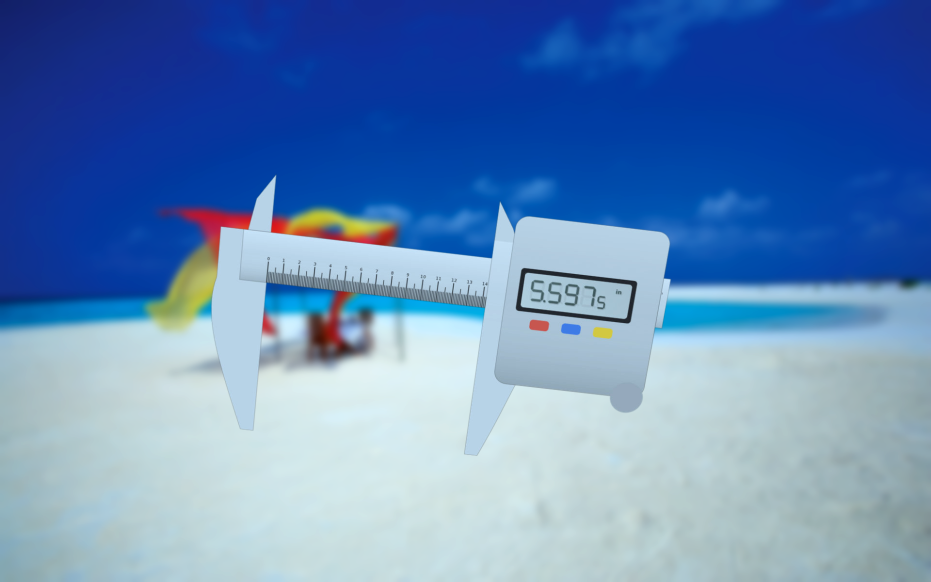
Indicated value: 5.5975in
